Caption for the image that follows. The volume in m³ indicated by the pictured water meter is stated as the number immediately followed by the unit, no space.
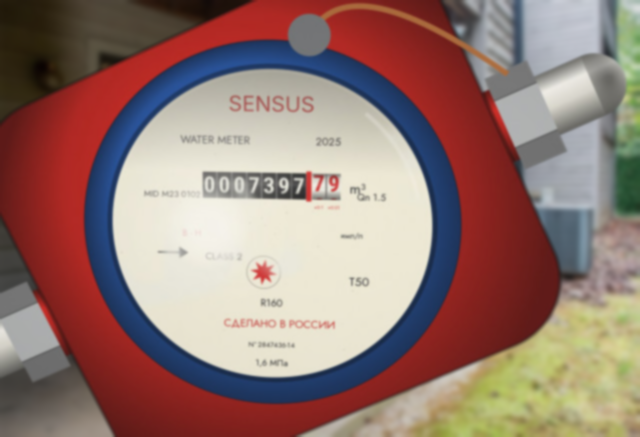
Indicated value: 7397.79m³
